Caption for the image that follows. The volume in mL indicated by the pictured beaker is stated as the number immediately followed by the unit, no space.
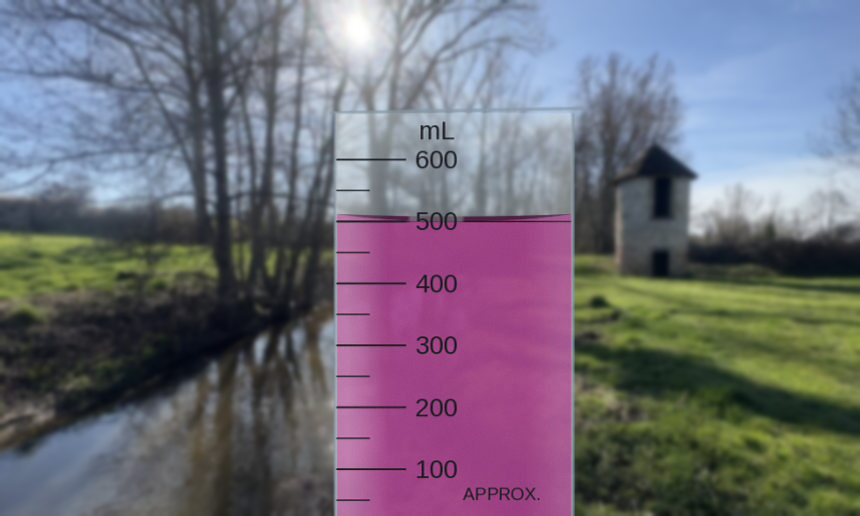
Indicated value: 500mL
